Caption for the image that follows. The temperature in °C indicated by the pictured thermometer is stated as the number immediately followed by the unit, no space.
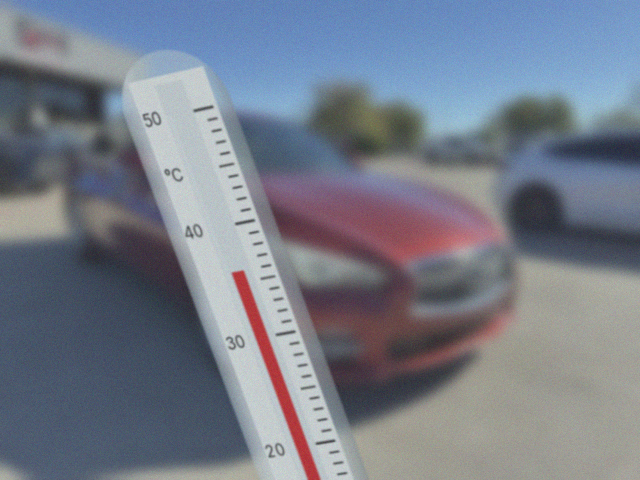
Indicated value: 36°C
